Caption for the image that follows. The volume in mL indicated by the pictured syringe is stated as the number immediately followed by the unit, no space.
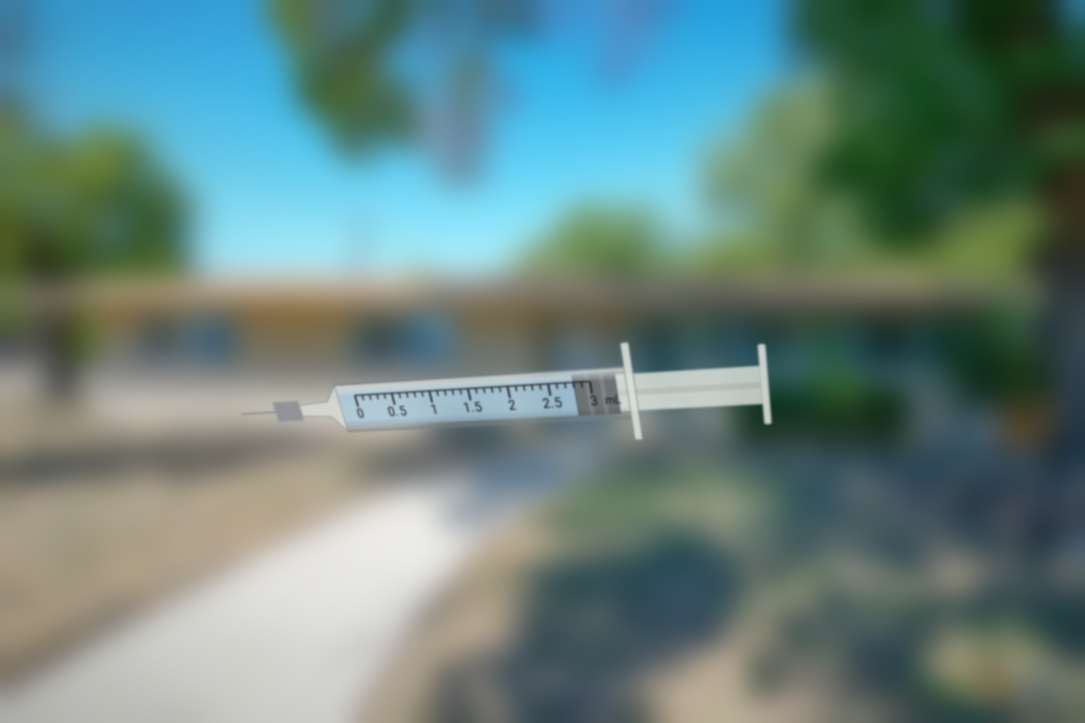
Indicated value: 2.8mL
